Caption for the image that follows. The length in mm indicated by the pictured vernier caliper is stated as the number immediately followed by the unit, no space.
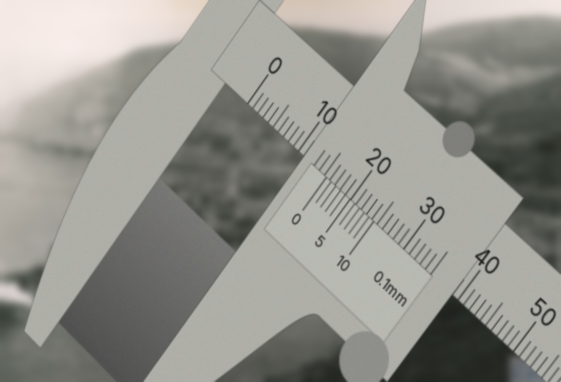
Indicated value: 15.4mm
